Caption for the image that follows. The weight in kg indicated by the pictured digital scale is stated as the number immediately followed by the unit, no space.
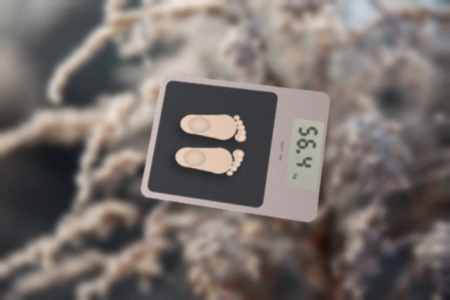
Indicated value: 56.4kg
